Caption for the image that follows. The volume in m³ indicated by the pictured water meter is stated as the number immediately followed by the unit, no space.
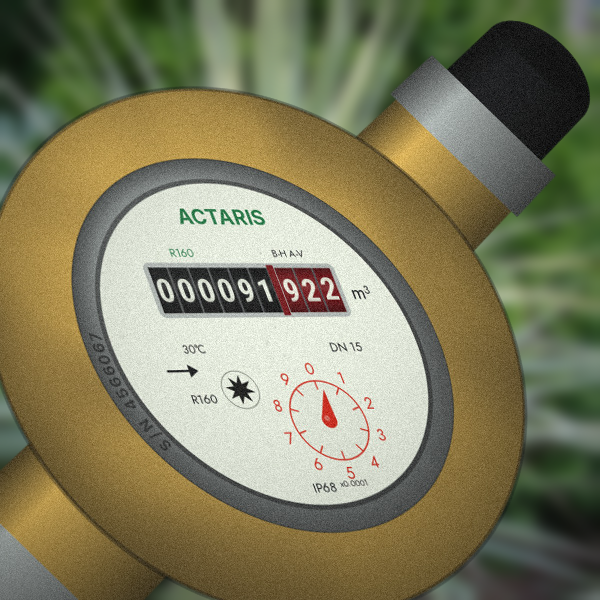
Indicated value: 91.9220m³
